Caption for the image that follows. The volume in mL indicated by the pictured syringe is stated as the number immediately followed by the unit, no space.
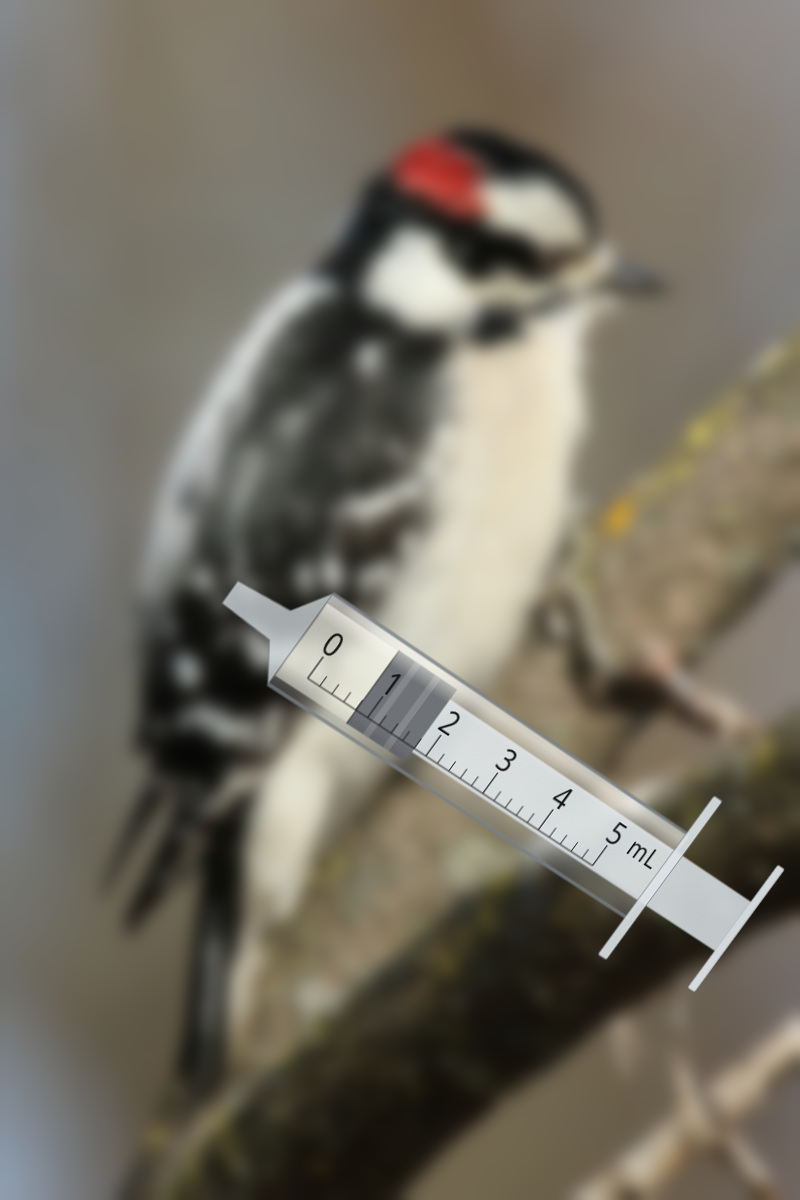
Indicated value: 0.8mL
